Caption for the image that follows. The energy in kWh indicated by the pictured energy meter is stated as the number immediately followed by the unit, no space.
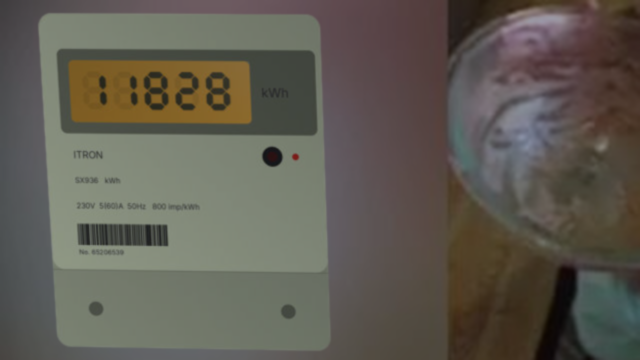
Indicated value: 11828kWh
